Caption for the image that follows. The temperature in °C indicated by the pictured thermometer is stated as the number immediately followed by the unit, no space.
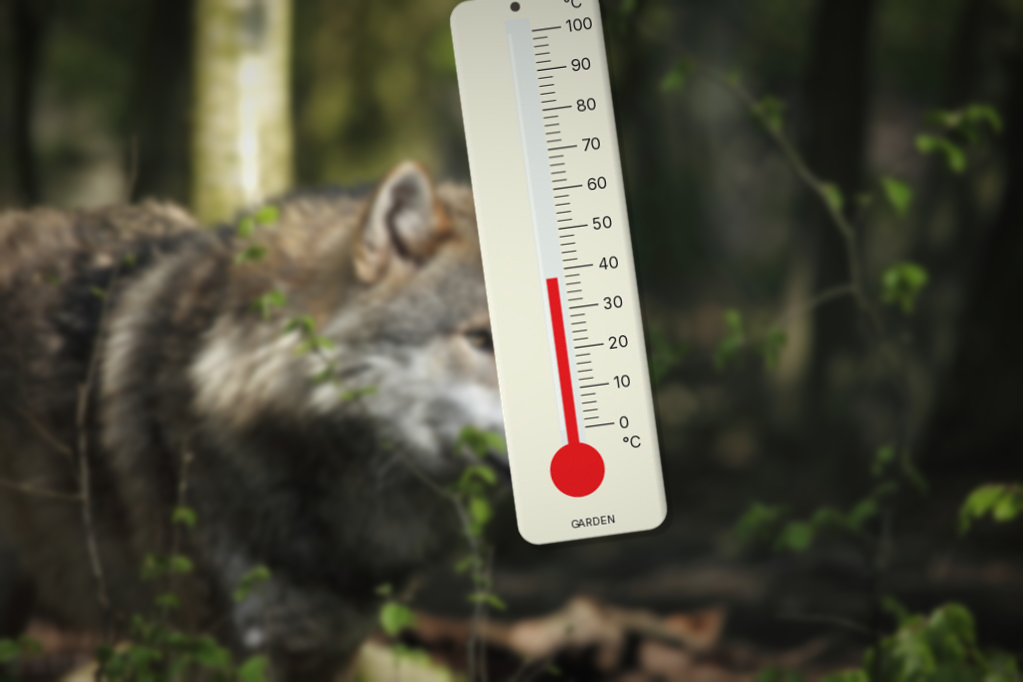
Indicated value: 38°C
